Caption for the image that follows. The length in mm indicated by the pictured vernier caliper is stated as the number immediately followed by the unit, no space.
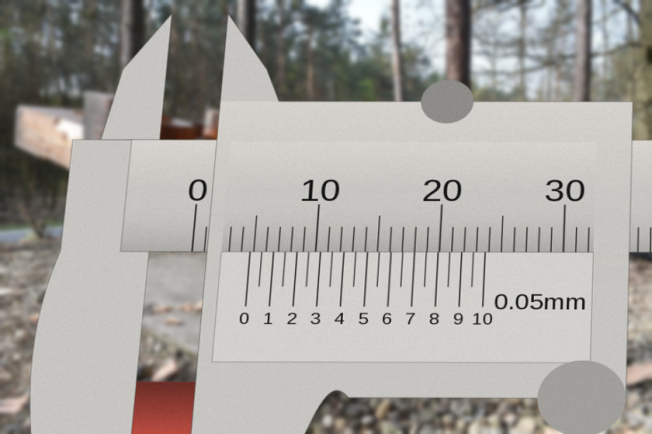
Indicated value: 4.7mm
